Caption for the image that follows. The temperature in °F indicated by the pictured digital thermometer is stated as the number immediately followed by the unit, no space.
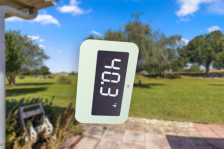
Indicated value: 40.3°F
